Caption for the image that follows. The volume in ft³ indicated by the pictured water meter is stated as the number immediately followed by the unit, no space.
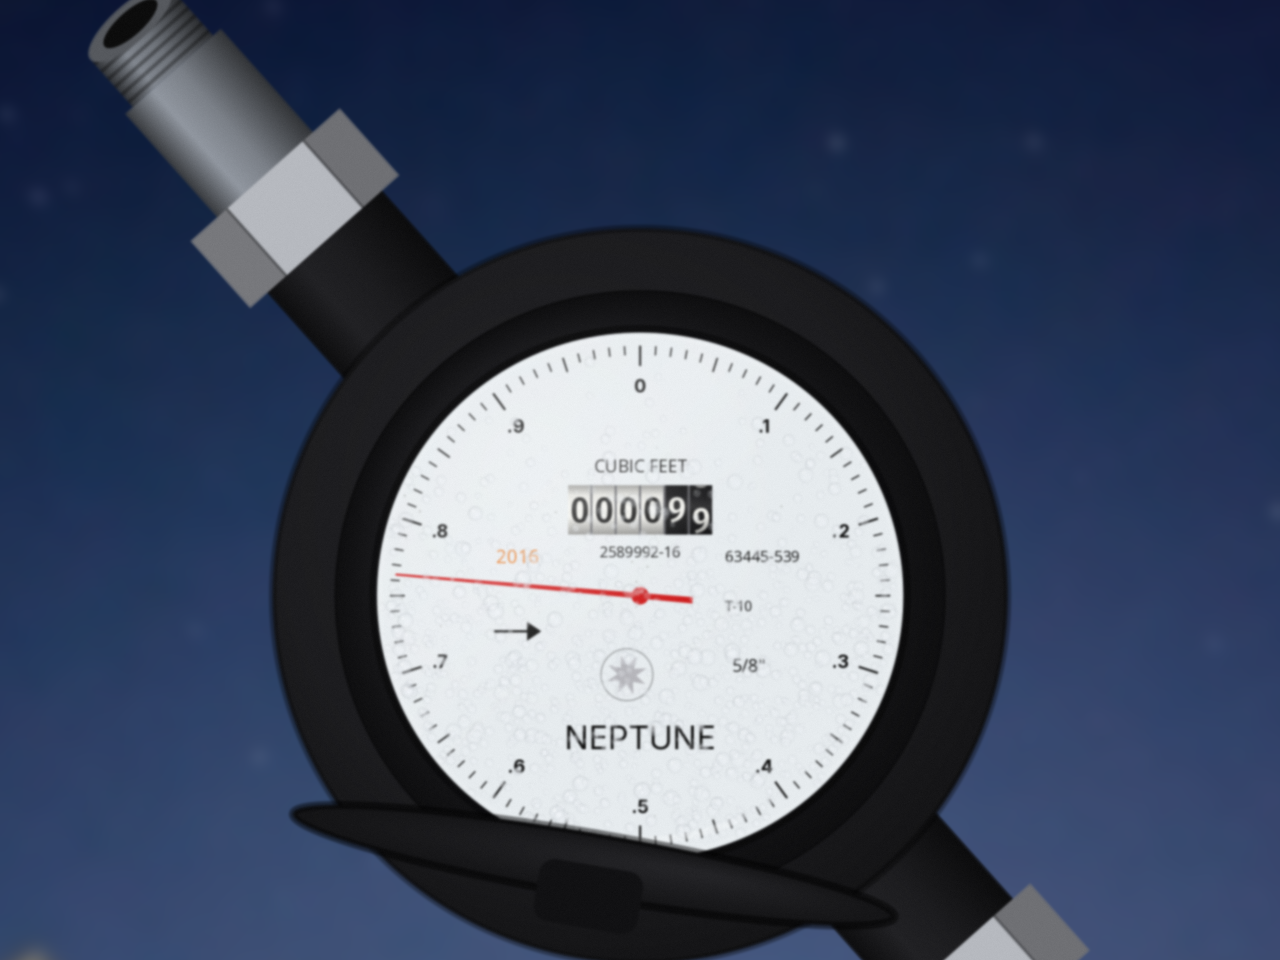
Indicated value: 98.76ft³
